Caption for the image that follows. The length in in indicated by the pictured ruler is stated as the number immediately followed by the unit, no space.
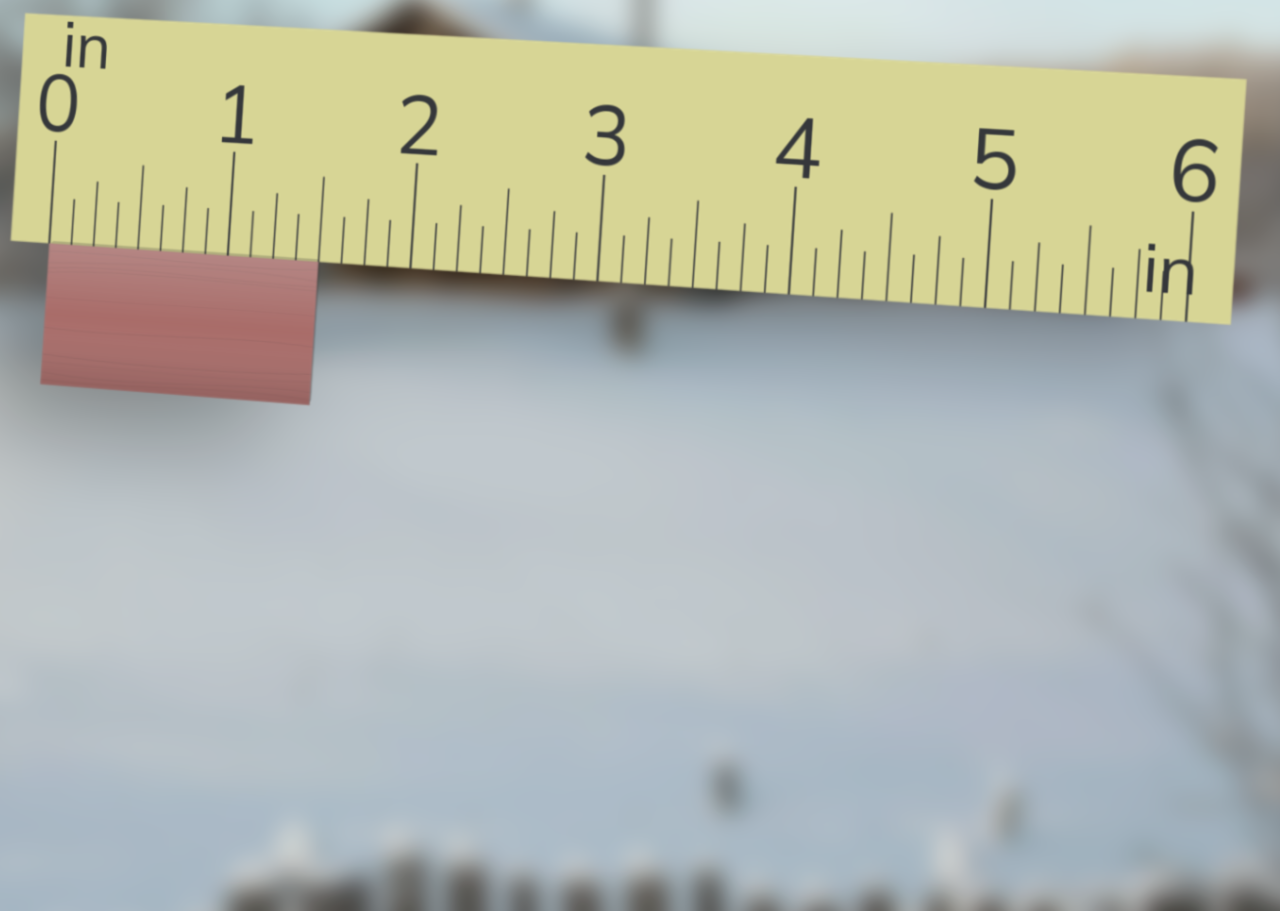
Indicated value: 1.5in
